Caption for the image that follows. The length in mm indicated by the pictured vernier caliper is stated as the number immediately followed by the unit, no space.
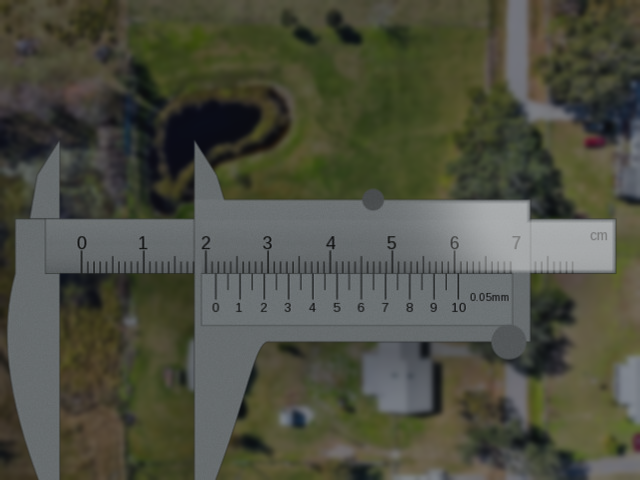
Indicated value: 21.6mm
